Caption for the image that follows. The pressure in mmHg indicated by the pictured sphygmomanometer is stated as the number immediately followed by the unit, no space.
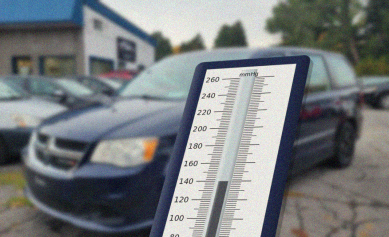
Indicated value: 140mmHg
